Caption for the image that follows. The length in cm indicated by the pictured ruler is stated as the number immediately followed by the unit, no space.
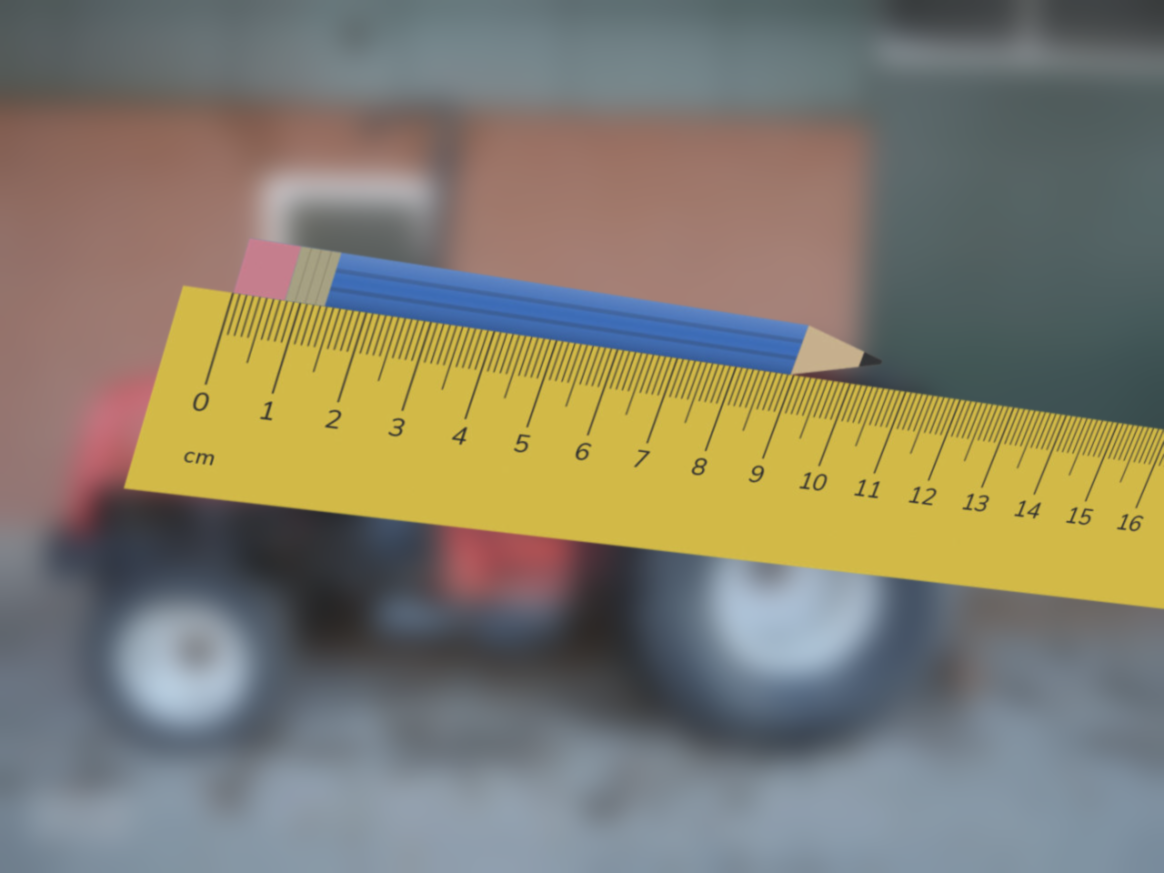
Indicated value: 10.4cm
